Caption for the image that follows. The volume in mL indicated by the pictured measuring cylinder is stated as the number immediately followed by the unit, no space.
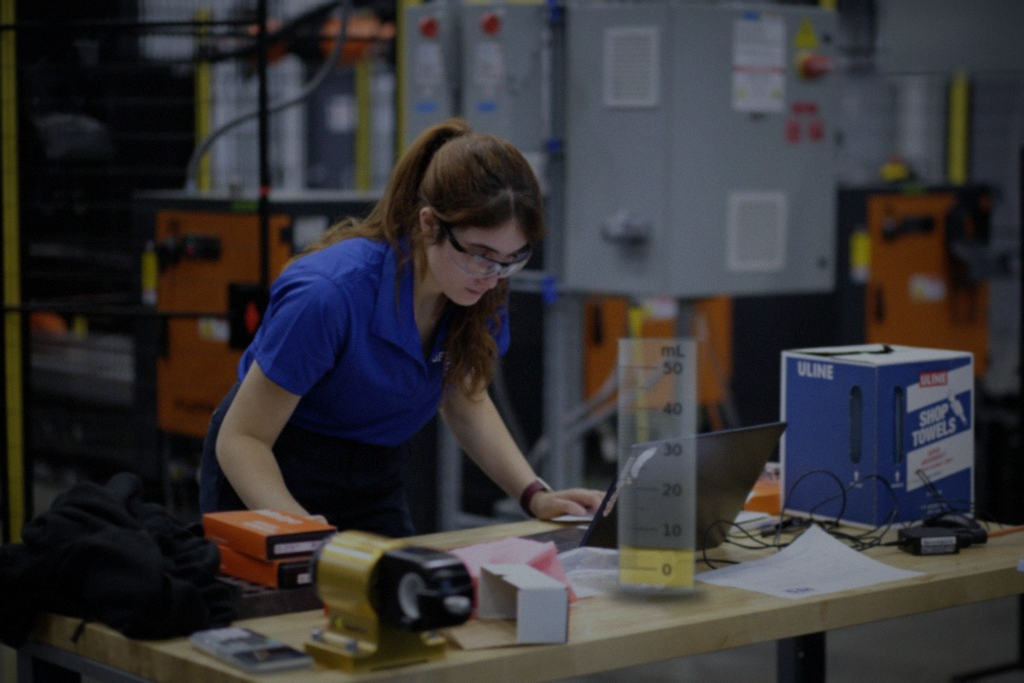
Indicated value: 5mL
